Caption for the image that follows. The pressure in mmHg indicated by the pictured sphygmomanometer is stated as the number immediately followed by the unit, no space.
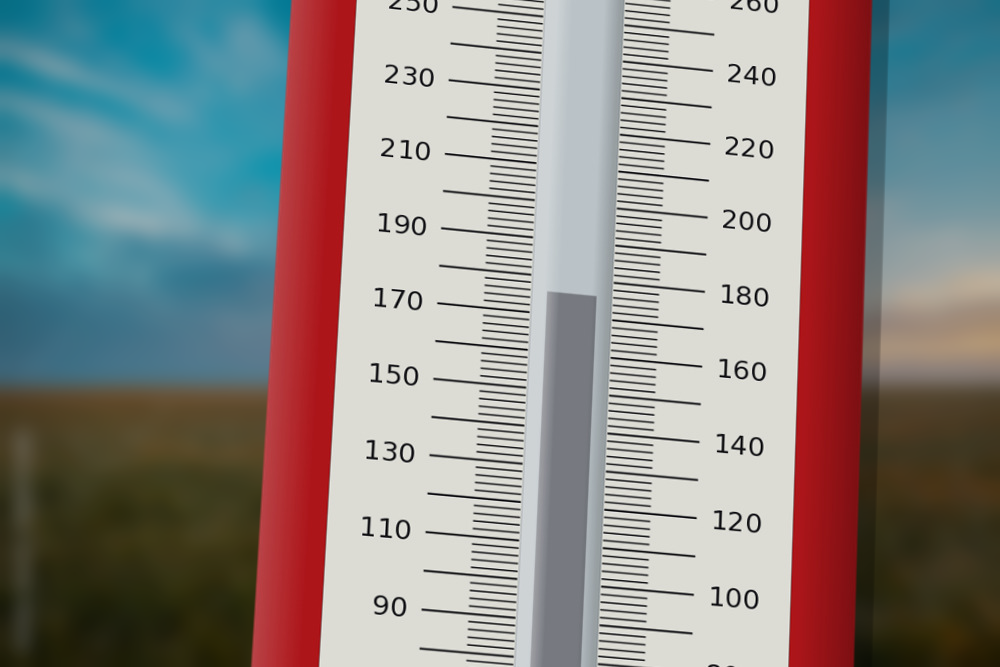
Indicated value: 176mmHg
